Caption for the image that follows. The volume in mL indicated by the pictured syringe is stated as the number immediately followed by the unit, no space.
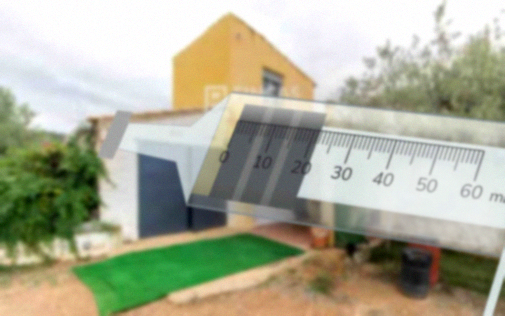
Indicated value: 0mL
